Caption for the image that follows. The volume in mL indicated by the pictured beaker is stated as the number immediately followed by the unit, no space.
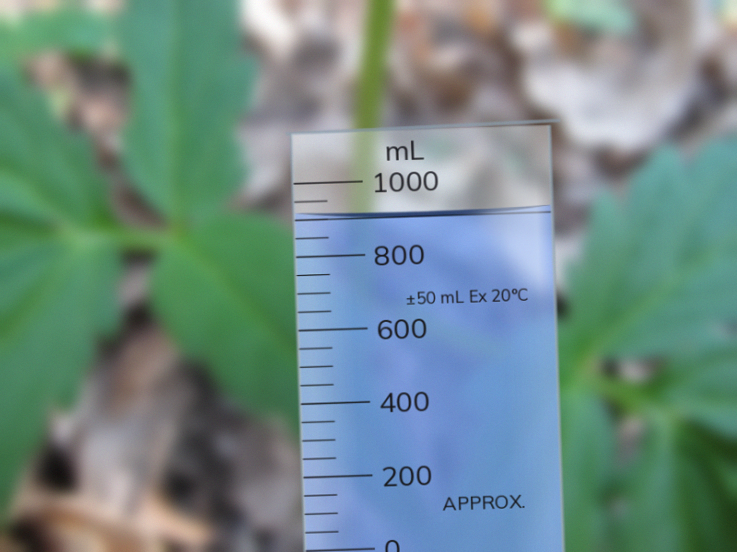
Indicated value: 900mL
